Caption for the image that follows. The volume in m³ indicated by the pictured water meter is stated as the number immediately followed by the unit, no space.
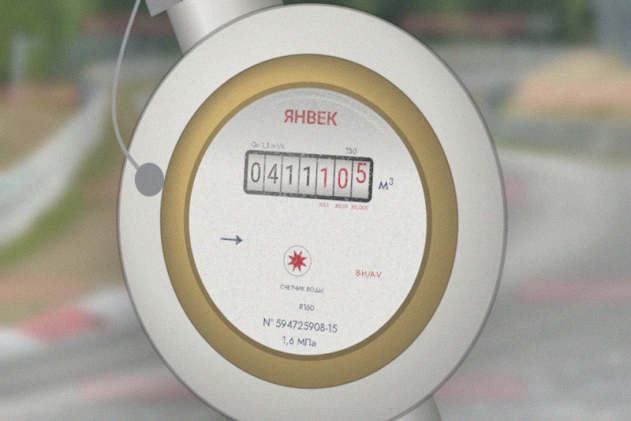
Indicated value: 411.105m³
